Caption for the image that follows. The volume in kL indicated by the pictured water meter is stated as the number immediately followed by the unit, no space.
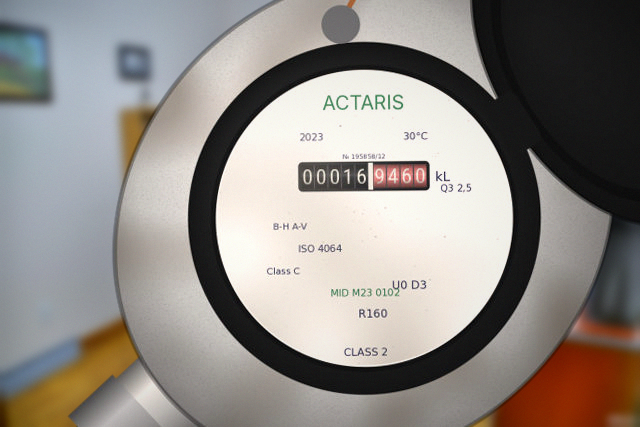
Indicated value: 16.9460kL
